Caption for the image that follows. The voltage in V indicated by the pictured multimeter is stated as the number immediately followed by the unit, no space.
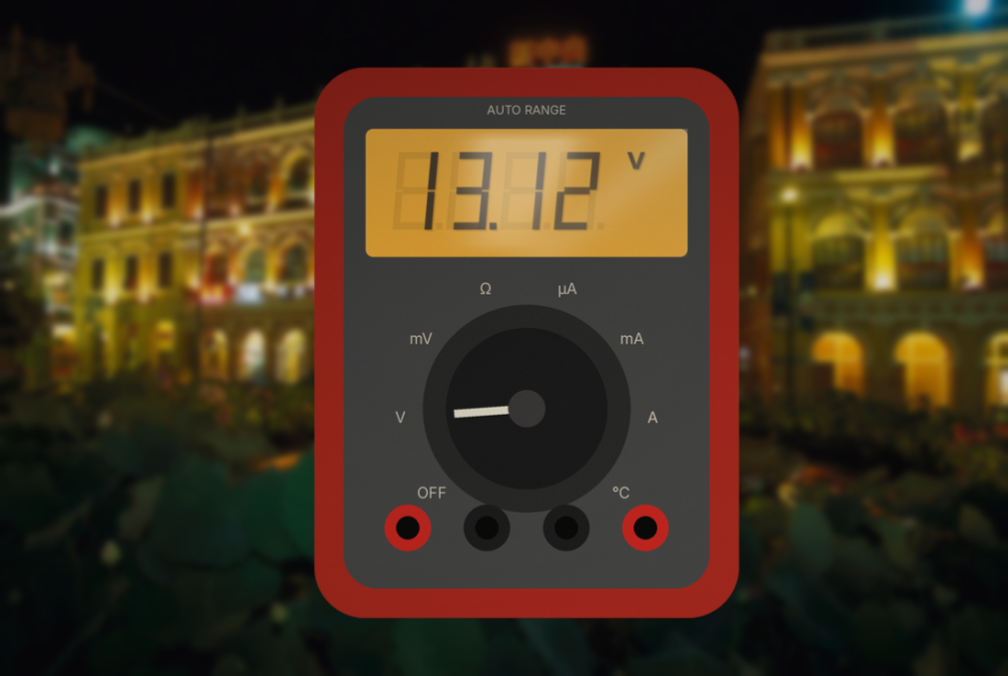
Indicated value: 13.12V
